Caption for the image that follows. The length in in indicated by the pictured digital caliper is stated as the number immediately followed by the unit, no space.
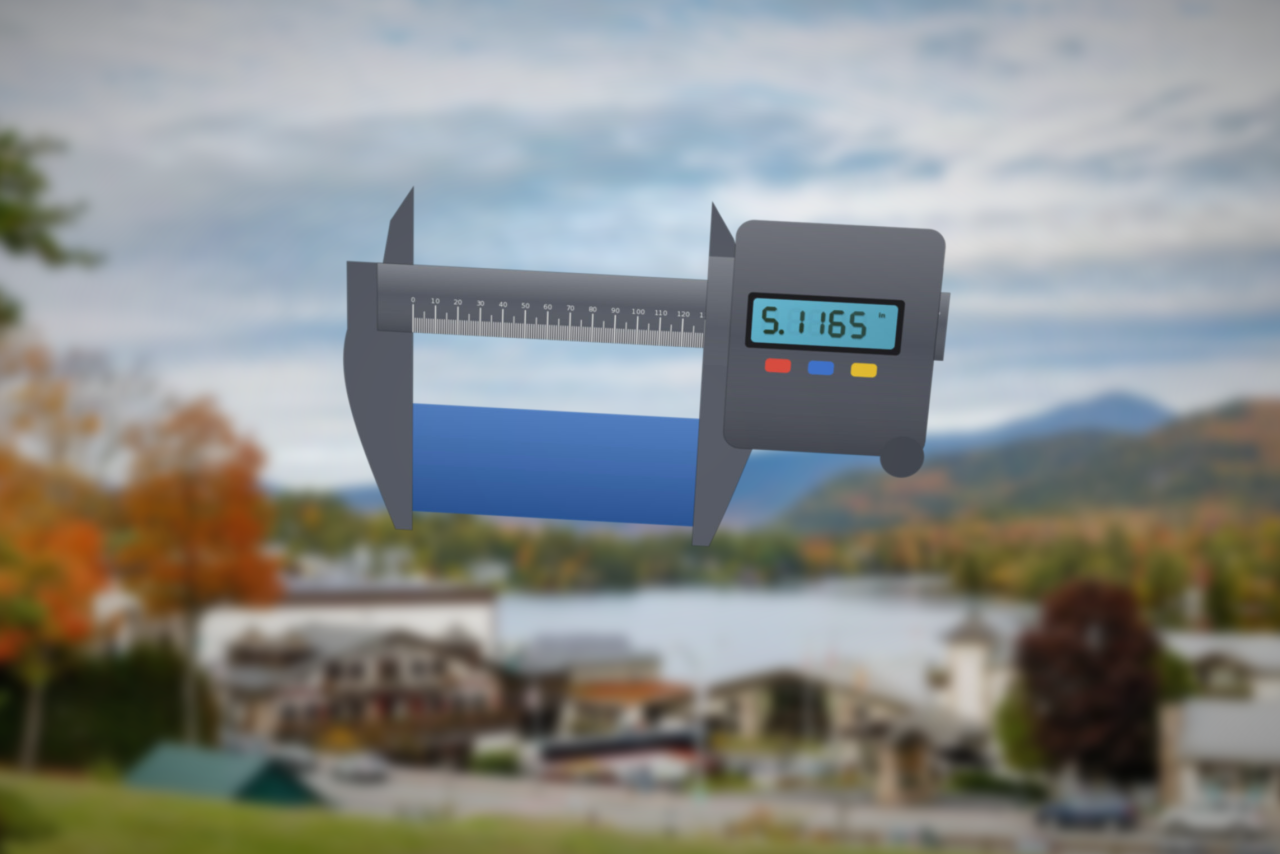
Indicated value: 5.1165in
